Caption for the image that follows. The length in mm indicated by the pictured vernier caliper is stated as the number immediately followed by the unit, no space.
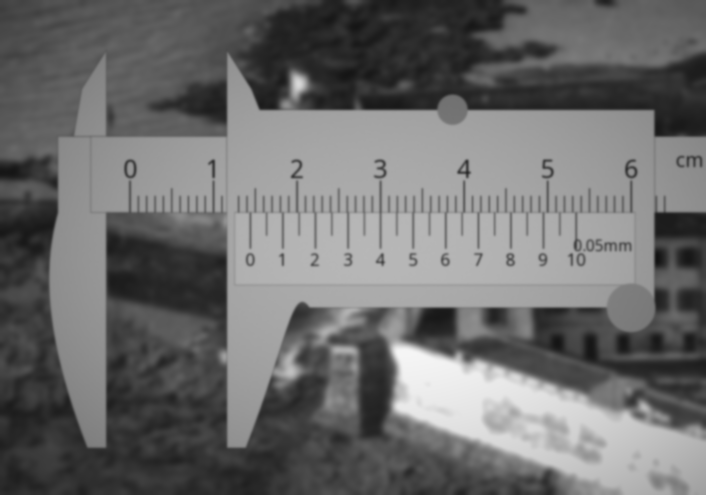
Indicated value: 14.4mm
